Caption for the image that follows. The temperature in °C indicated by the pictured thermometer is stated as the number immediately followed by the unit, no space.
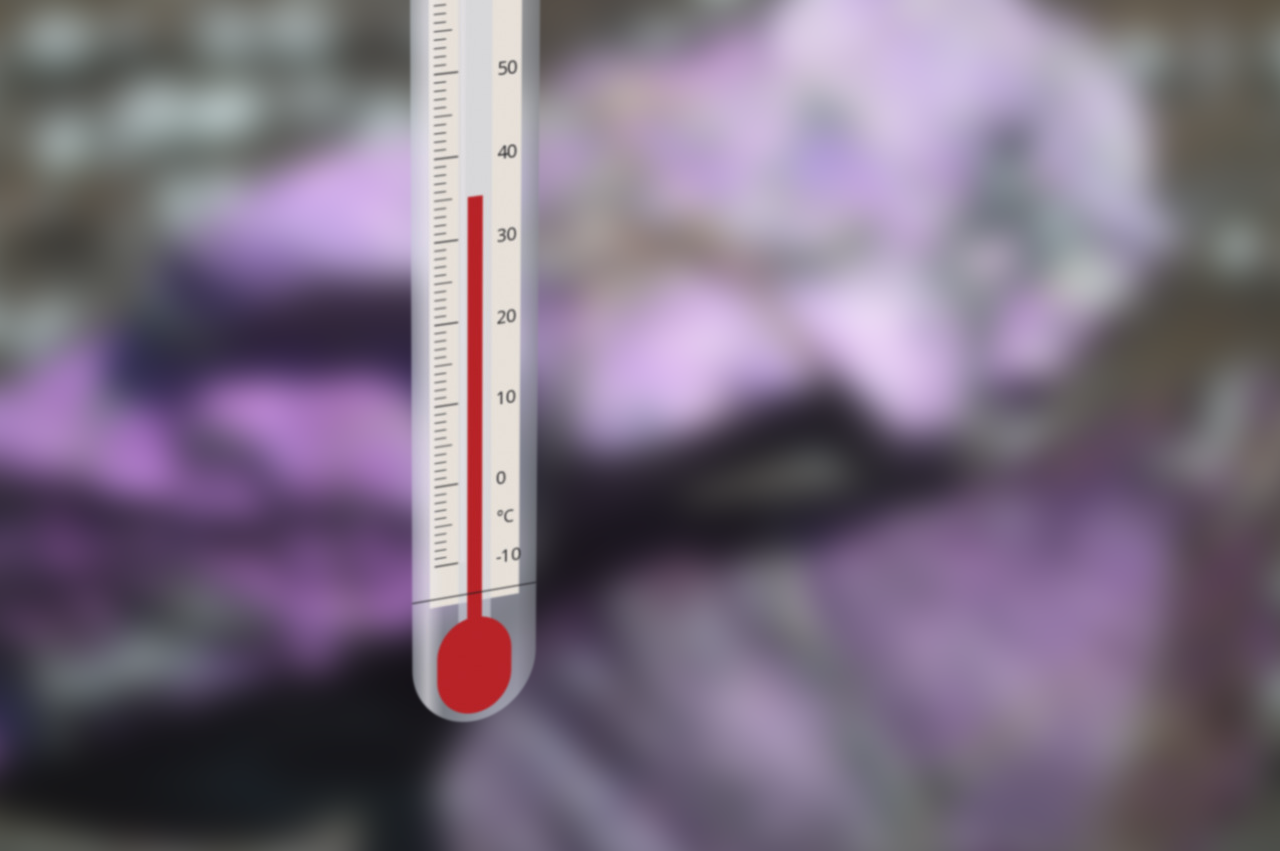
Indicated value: 35°C
